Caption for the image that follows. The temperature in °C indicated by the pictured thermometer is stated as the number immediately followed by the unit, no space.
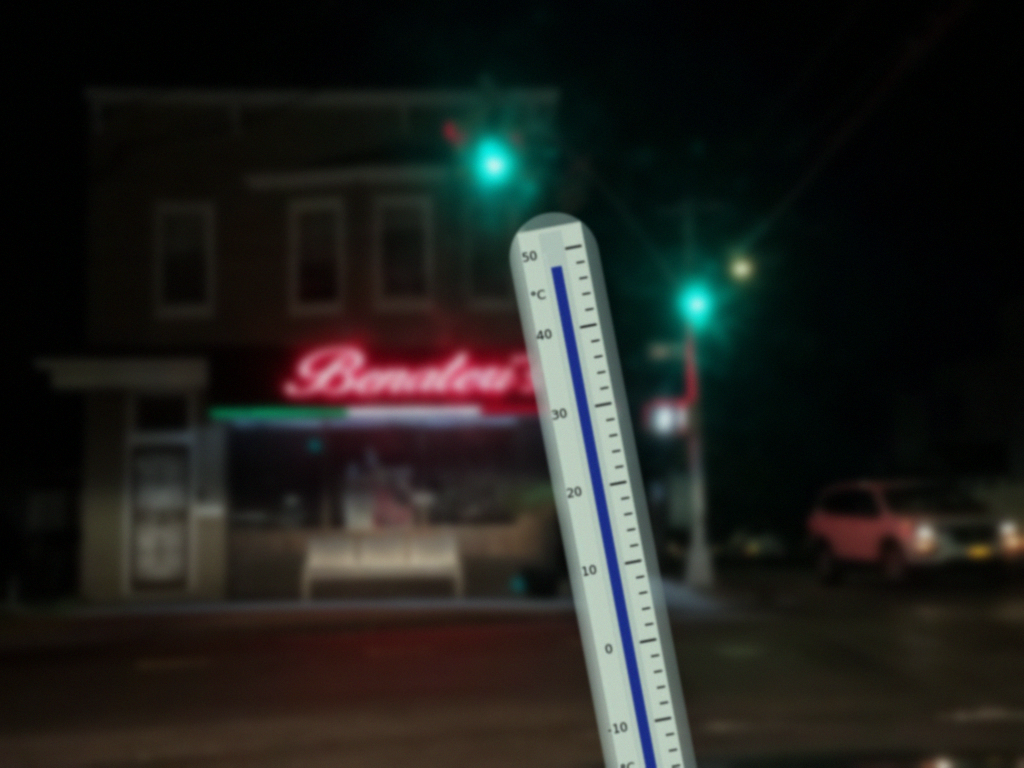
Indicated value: 48°C
